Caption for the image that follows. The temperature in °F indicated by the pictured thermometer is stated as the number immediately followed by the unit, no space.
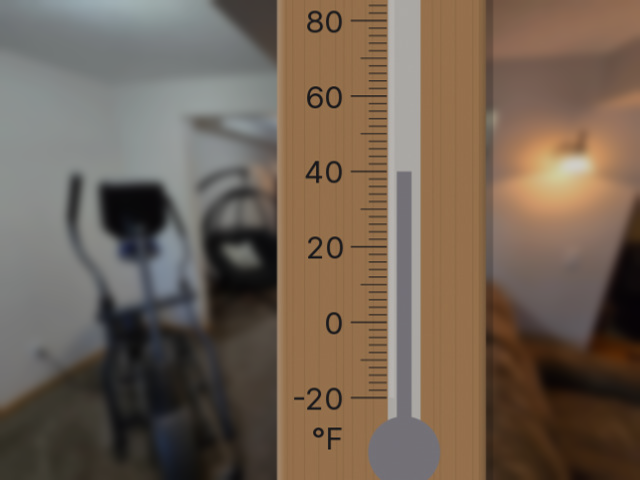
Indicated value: 40°F
